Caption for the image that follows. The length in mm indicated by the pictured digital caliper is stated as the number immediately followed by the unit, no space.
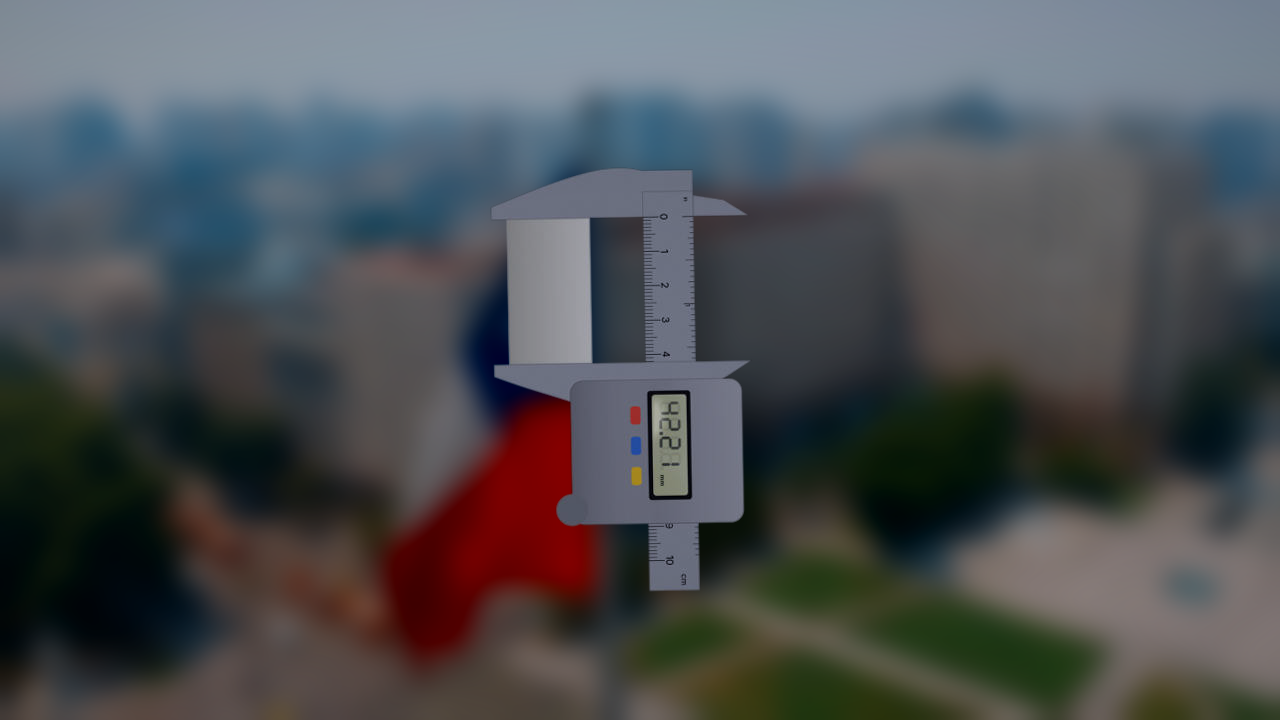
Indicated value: 42.21mm
